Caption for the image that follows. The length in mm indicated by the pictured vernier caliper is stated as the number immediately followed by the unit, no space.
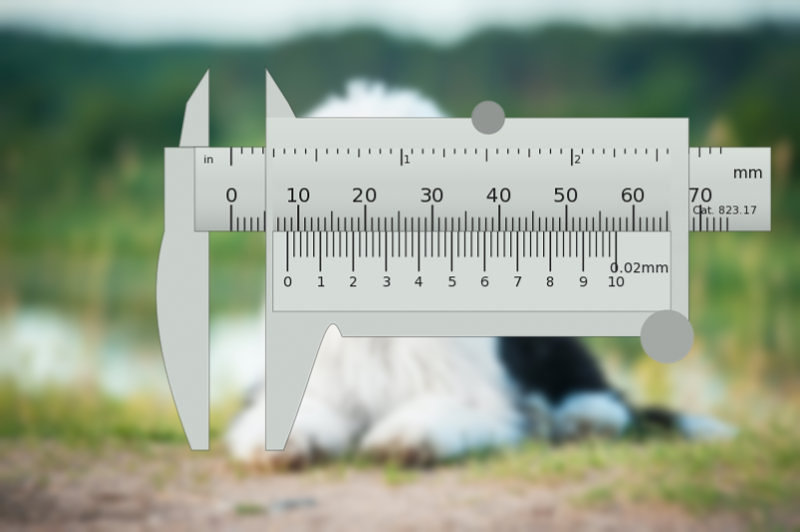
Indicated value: 8.4mm
